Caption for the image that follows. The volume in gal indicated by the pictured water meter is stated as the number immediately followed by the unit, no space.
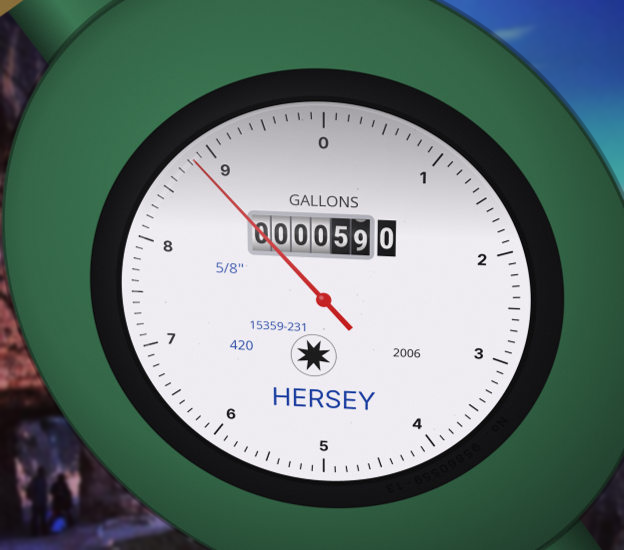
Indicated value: 588.8gal
